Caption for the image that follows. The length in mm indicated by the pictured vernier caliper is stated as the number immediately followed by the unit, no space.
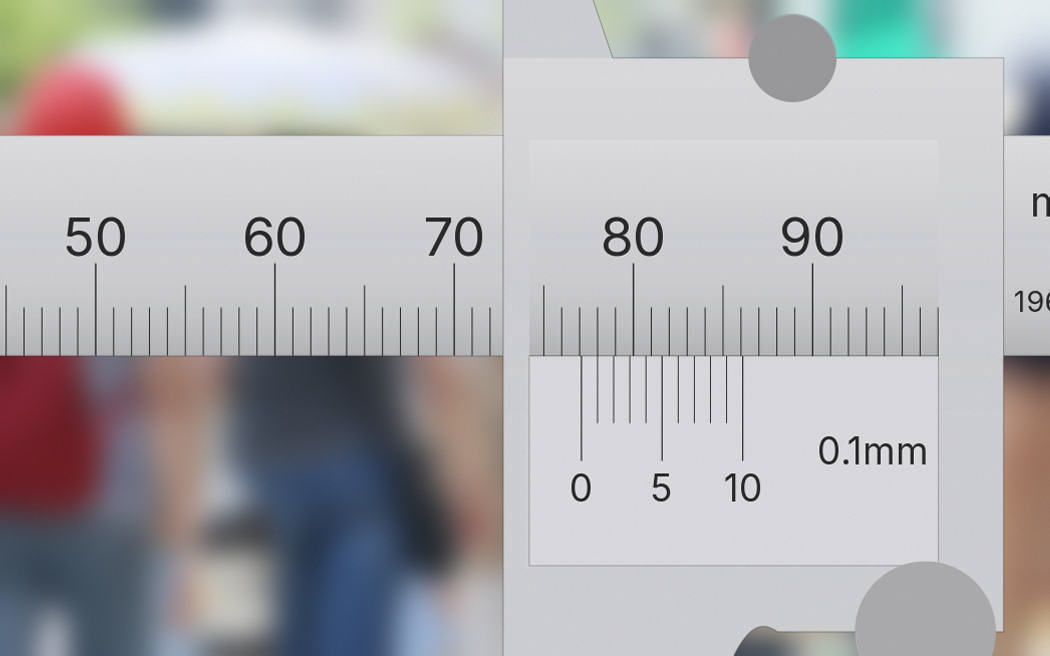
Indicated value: 77.1mm
